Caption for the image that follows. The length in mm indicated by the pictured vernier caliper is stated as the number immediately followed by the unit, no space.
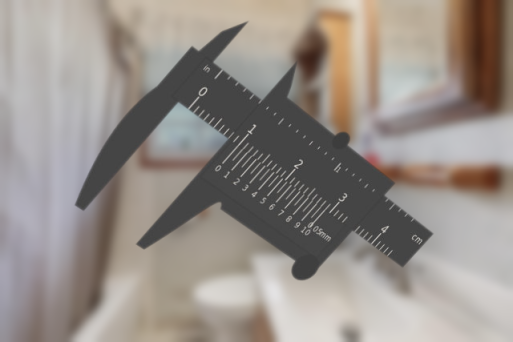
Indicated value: 10.0mm
